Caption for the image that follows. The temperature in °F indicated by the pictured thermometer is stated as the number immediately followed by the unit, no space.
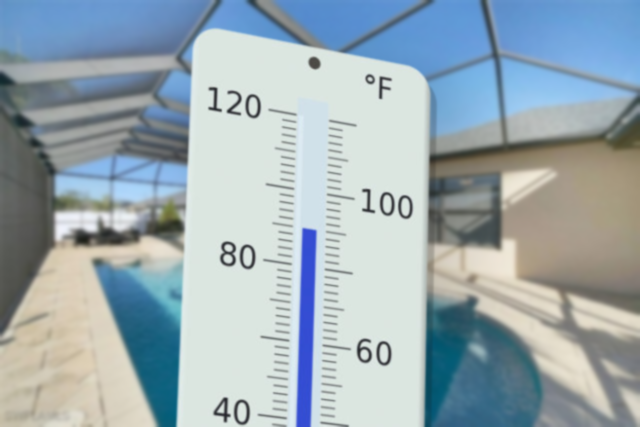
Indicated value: 90°F
